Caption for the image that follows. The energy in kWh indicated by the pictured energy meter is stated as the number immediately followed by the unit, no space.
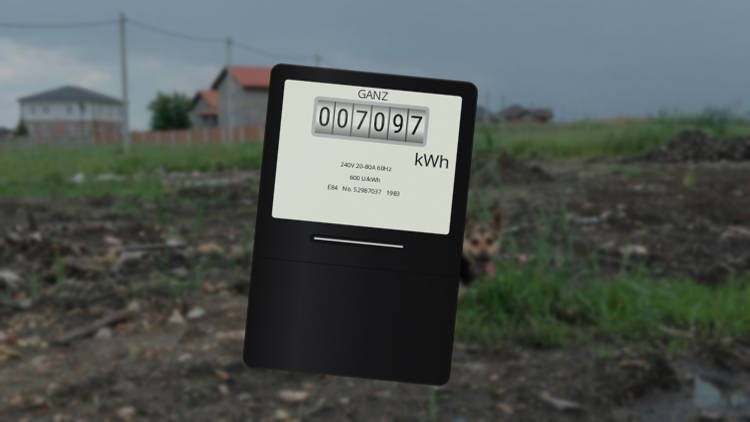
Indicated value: 7097kWh
